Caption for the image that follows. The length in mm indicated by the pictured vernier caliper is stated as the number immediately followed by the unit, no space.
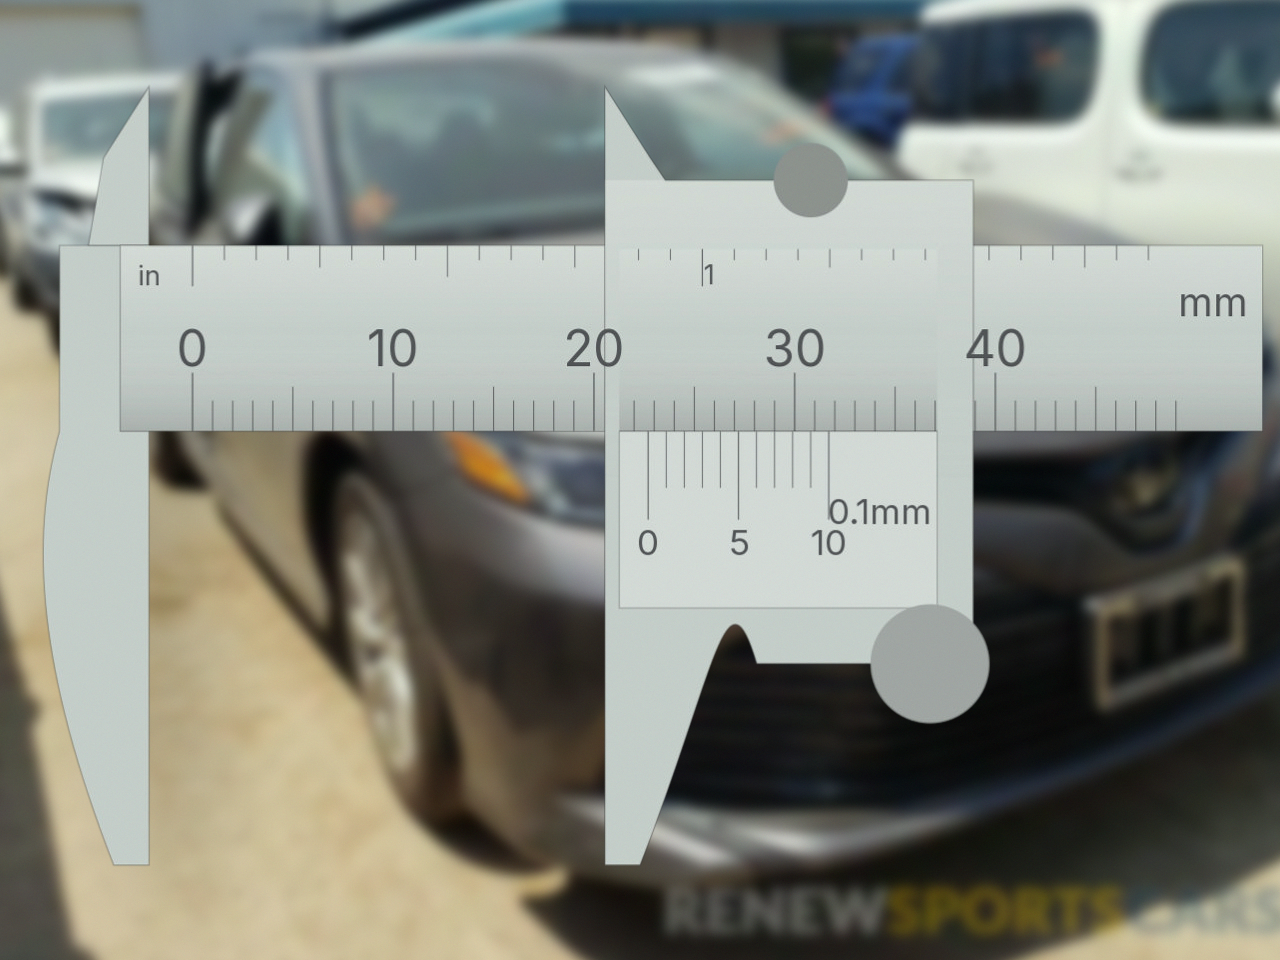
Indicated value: 22.7mm
